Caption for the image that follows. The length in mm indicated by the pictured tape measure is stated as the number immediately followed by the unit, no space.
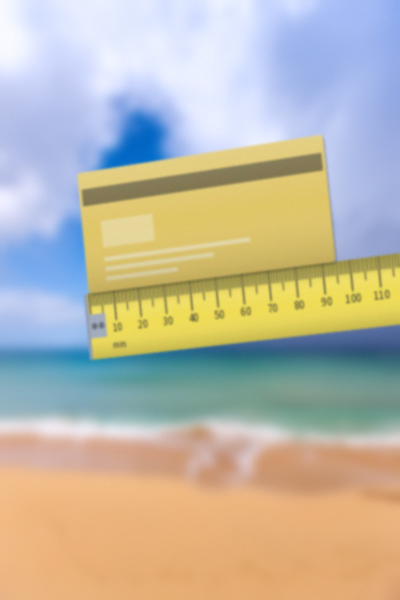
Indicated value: 95mm
